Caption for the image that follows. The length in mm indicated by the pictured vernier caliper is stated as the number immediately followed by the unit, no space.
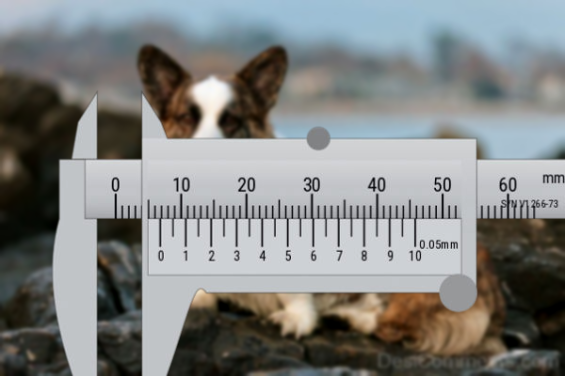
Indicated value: 6.8mm
